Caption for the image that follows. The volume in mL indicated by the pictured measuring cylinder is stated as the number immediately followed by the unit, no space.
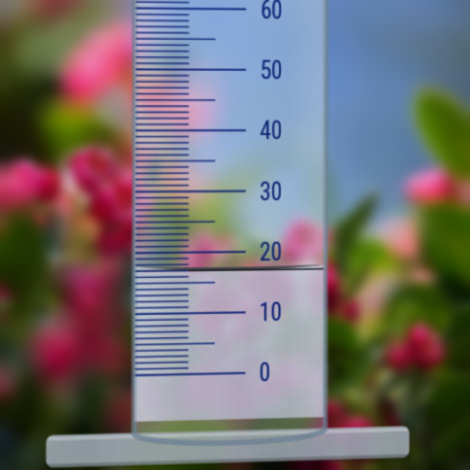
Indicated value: 17mL
